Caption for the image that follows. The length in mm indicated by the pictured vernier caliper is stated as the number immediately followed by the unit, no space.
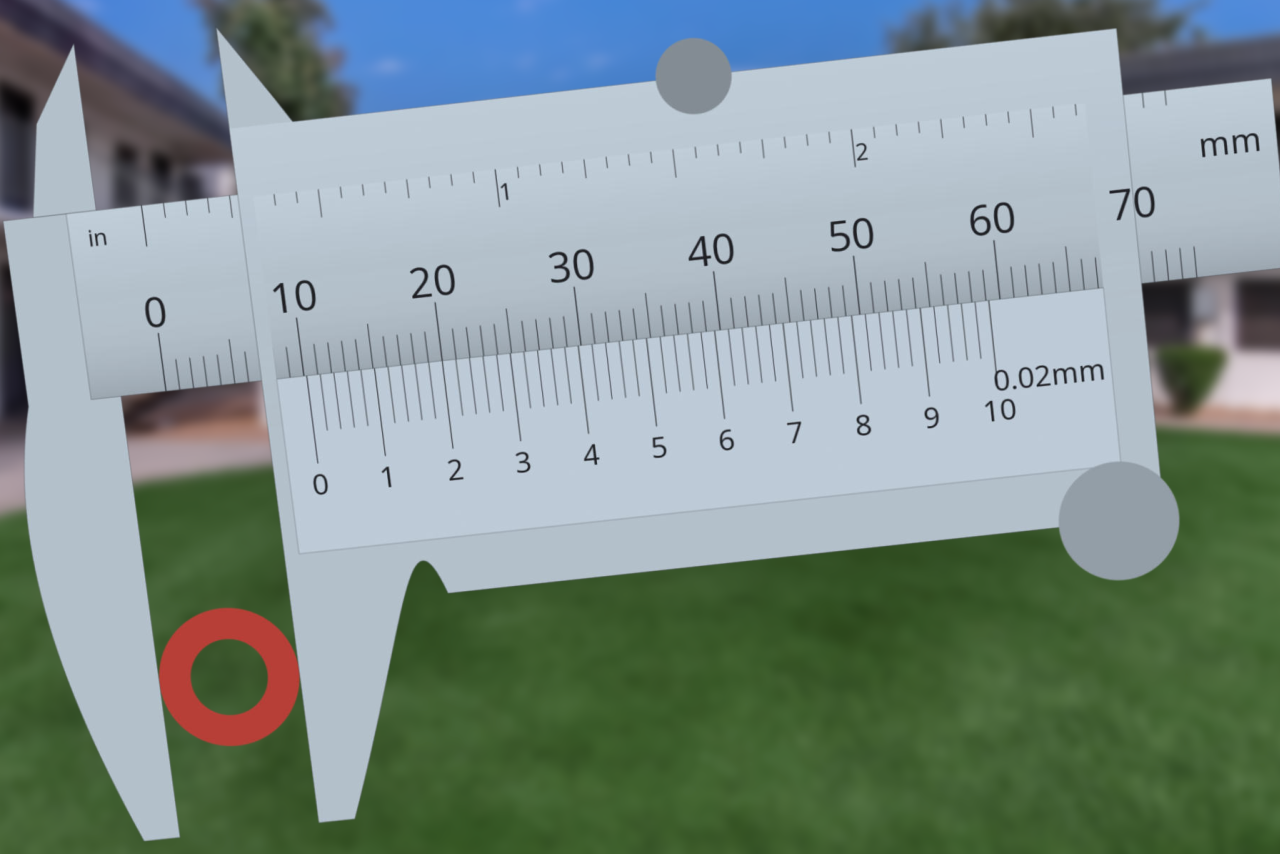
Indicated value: 10.2mm
